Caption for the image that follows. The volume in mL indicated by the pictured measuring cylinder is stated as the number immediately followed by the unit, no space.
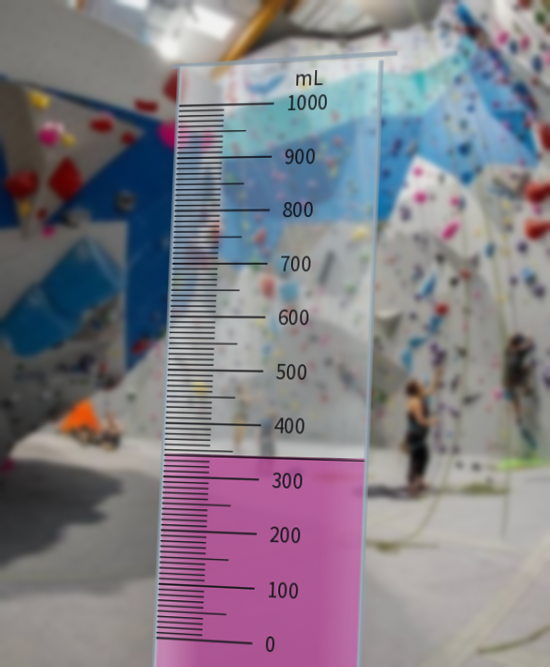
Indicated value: 340mL
